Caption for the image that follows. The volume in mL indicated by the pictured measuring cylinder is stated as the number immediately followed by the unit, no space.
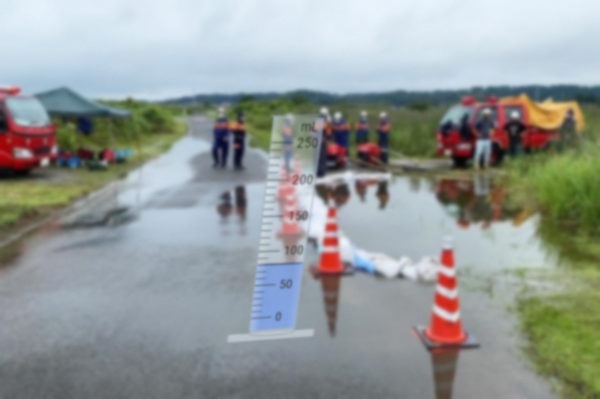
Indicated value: 80mL
